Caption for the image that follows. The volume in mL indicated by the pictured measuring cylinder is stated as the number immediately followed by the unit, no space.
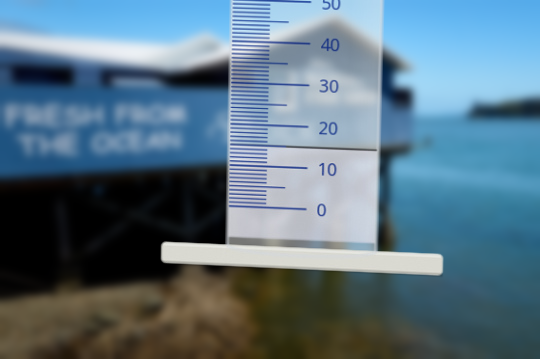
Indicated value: 15mL
